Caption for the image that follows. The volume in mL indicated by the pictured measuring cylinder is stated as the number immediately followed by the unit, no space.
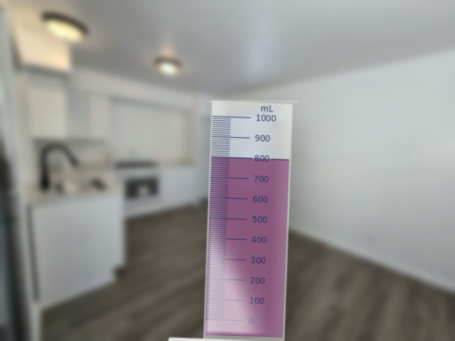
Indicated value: 800mL
